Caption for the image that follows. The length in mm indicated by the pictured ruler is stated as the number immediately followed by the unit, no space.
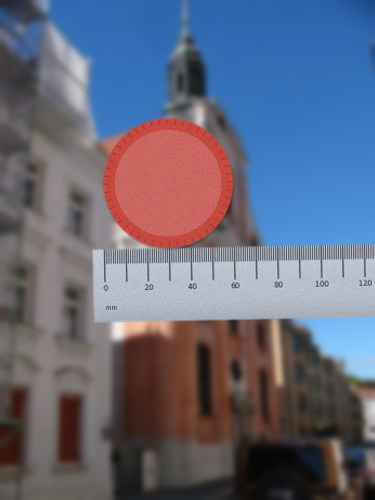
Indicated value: 60mm
